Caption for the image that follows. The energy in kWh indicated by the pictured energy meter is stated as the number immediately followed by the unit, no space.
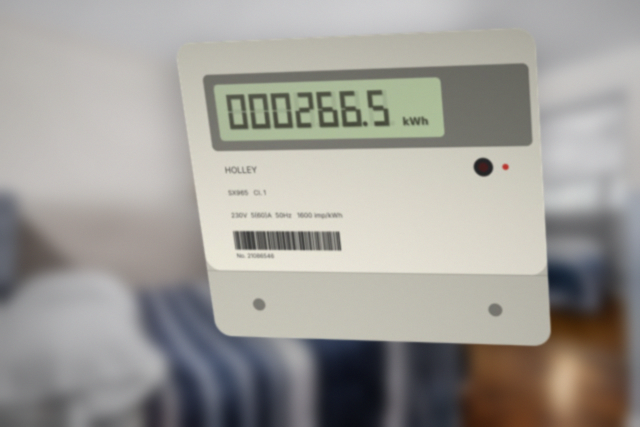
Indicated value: 266.5kWh
